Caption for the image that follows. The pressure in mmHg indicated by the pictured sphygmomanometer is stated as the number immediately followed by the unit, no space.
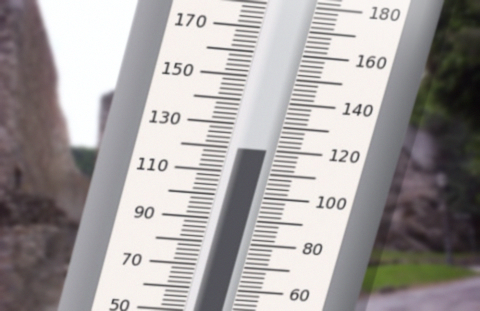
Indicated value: 120mmHg
